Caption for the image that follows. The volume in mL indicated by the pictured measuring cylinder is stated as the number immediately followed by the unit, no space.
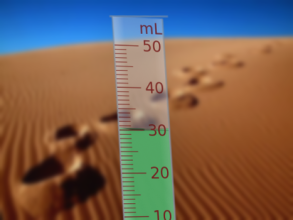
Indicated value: 30mL
